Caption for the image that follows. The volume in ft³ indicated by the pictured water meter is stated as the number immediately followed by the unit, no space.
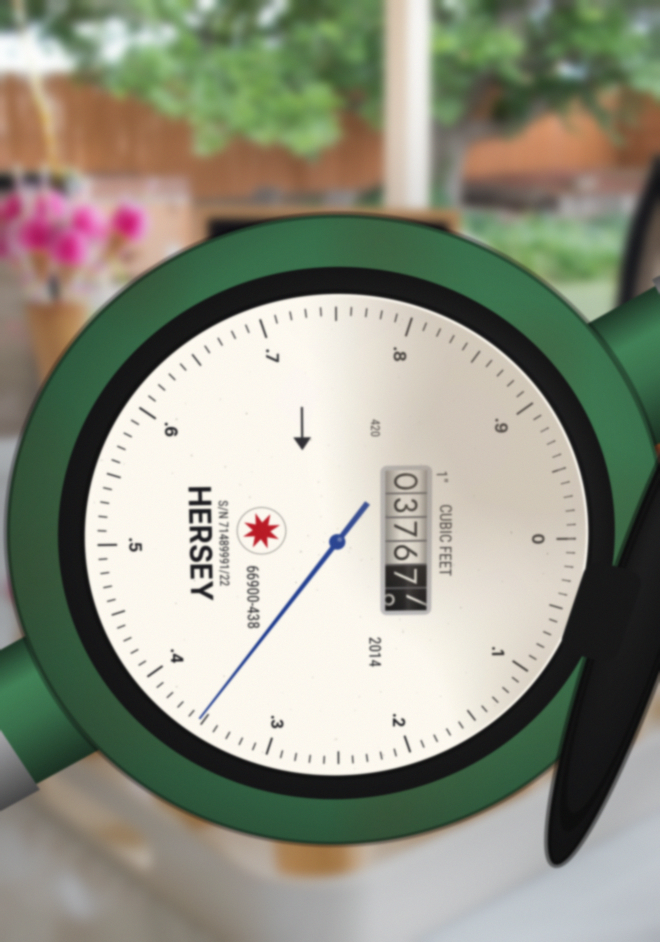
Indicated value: 37677.35ft³
